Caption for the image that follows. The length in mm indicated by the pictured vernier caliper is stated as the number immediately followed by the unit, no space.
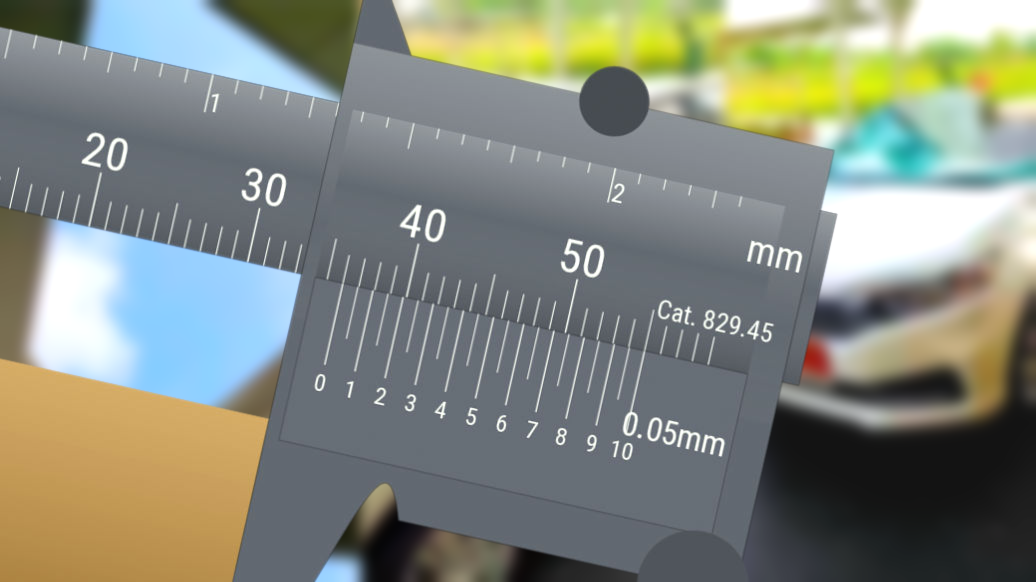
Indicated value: 36.0mm
